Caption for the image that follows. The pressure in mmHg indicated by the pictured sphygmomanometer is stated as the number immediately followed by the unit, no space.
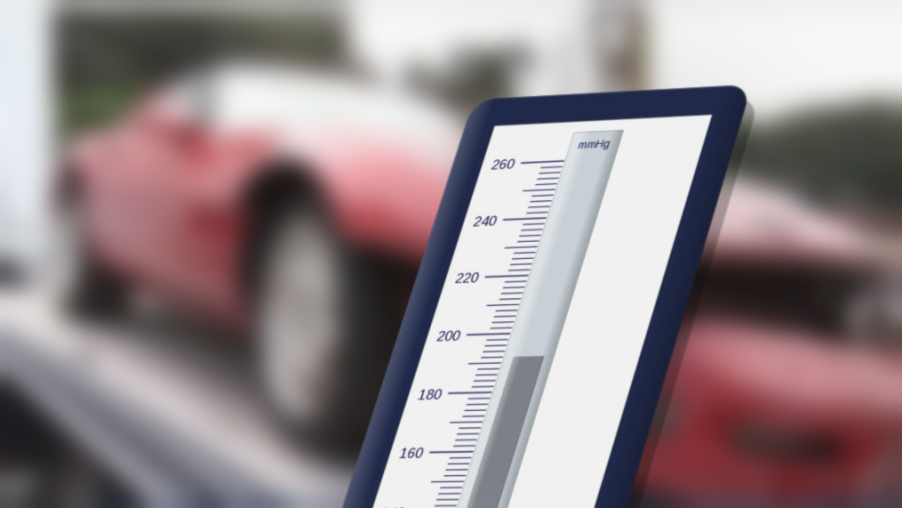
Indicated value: 192mmHg
